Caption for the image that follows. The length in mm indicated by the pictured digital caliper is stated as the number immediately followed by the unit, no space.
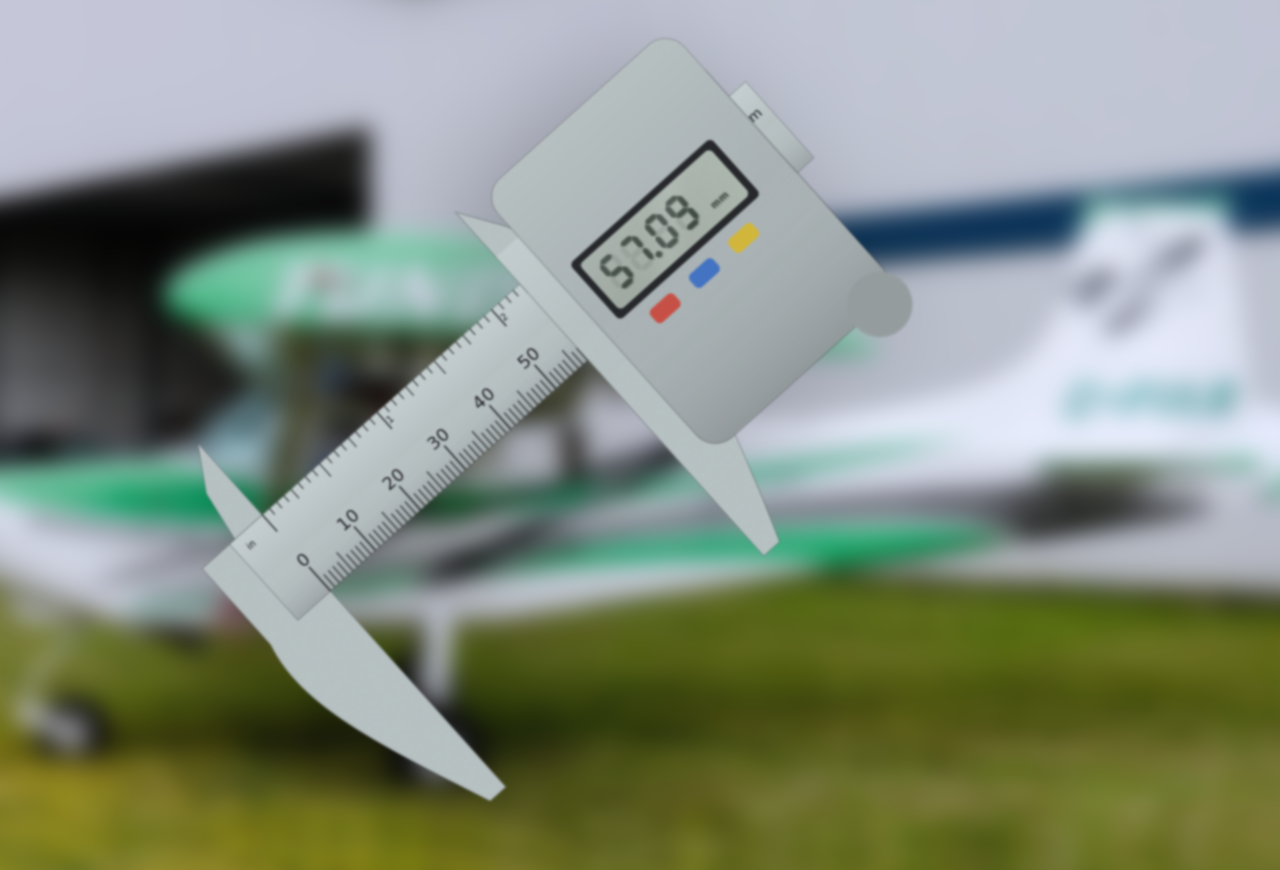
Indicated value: 57.09mm
